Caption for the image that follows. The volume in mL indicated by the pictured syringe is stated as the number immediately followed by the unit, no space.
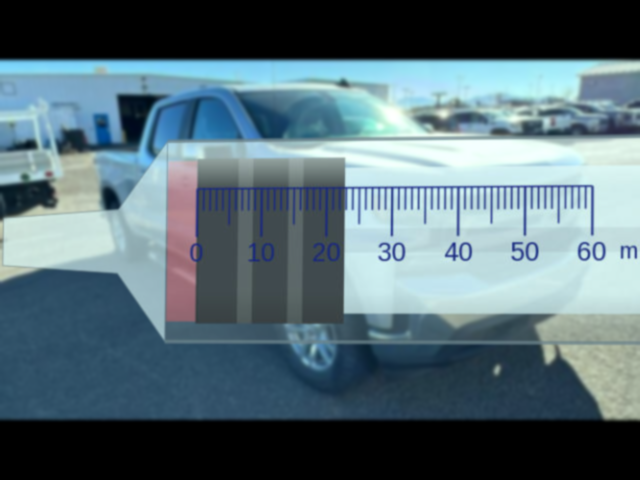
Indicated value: 0mL
